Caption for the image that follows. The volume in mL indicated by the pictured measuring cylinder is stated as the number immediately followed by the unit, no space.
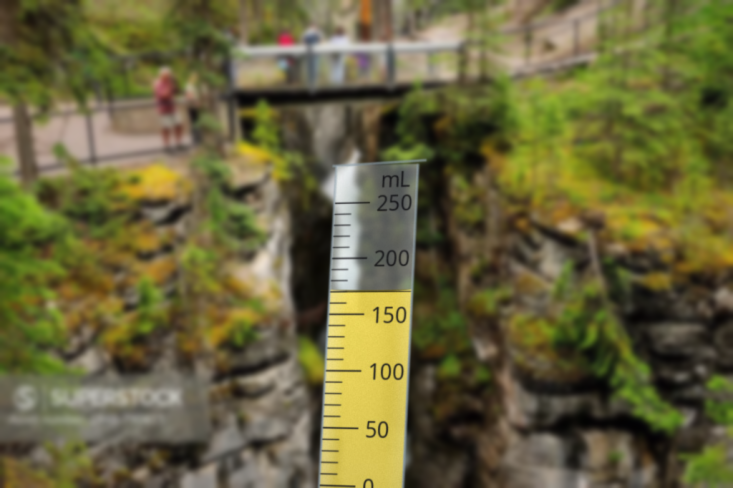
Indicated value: 170mL
